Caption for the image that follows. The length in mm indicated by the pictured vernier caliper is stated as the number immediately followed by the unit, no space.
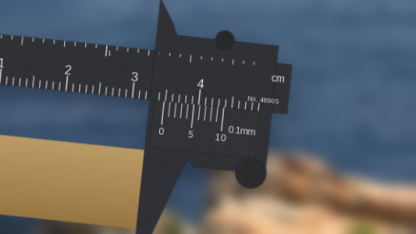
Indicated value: 34.8mm
